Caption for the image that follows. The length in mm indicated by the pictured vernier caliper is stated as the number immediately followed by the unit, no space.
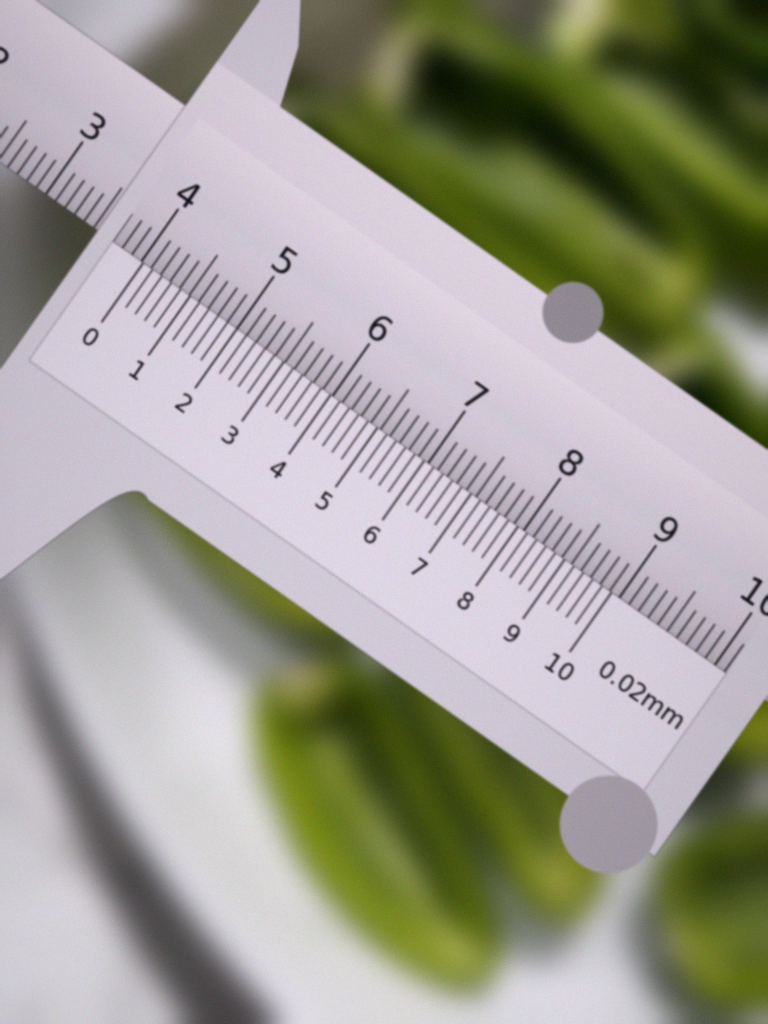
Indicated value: 40.2mm
